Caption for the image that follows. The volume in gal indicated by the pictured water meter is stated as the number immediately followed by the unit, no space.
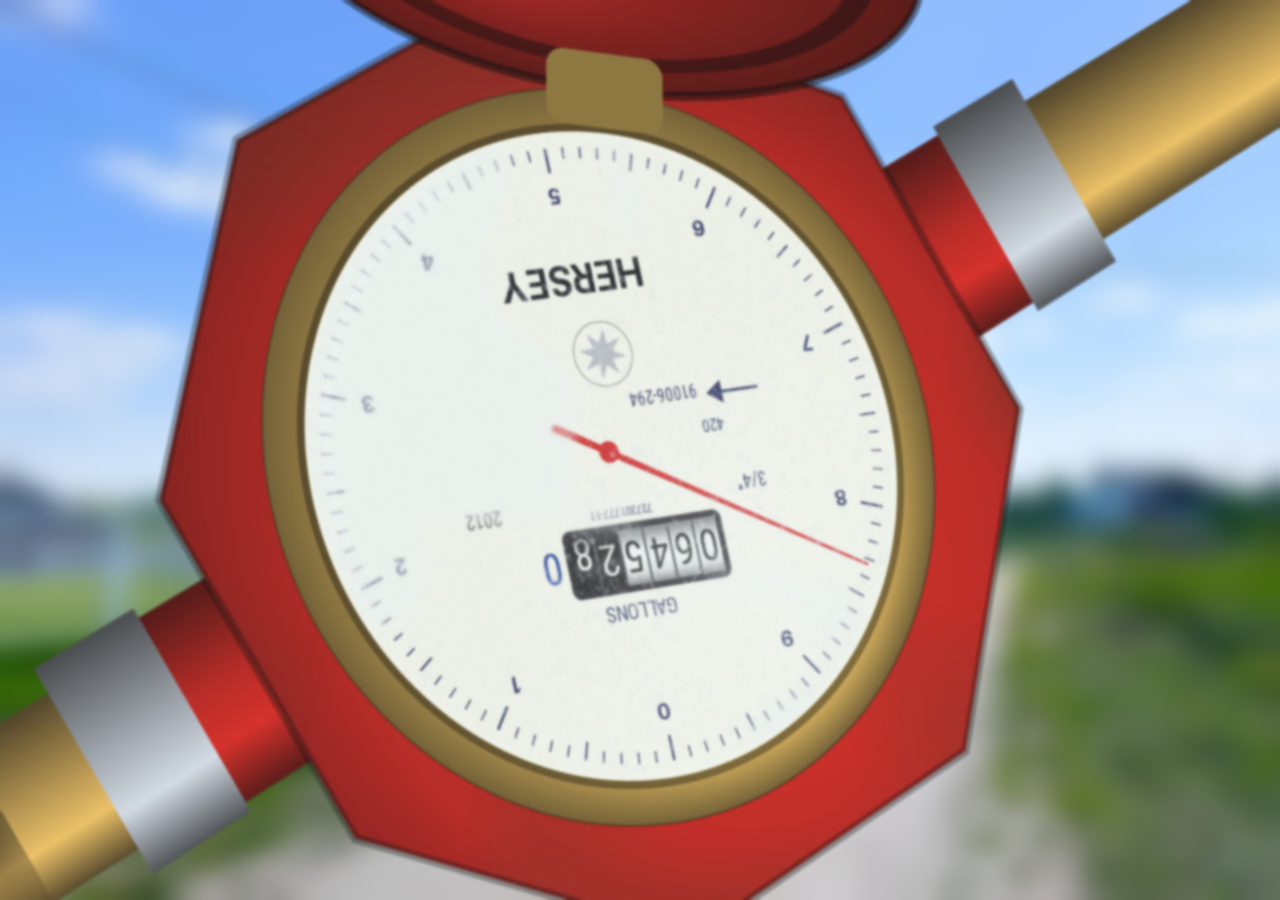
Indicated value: 645278.3gal
